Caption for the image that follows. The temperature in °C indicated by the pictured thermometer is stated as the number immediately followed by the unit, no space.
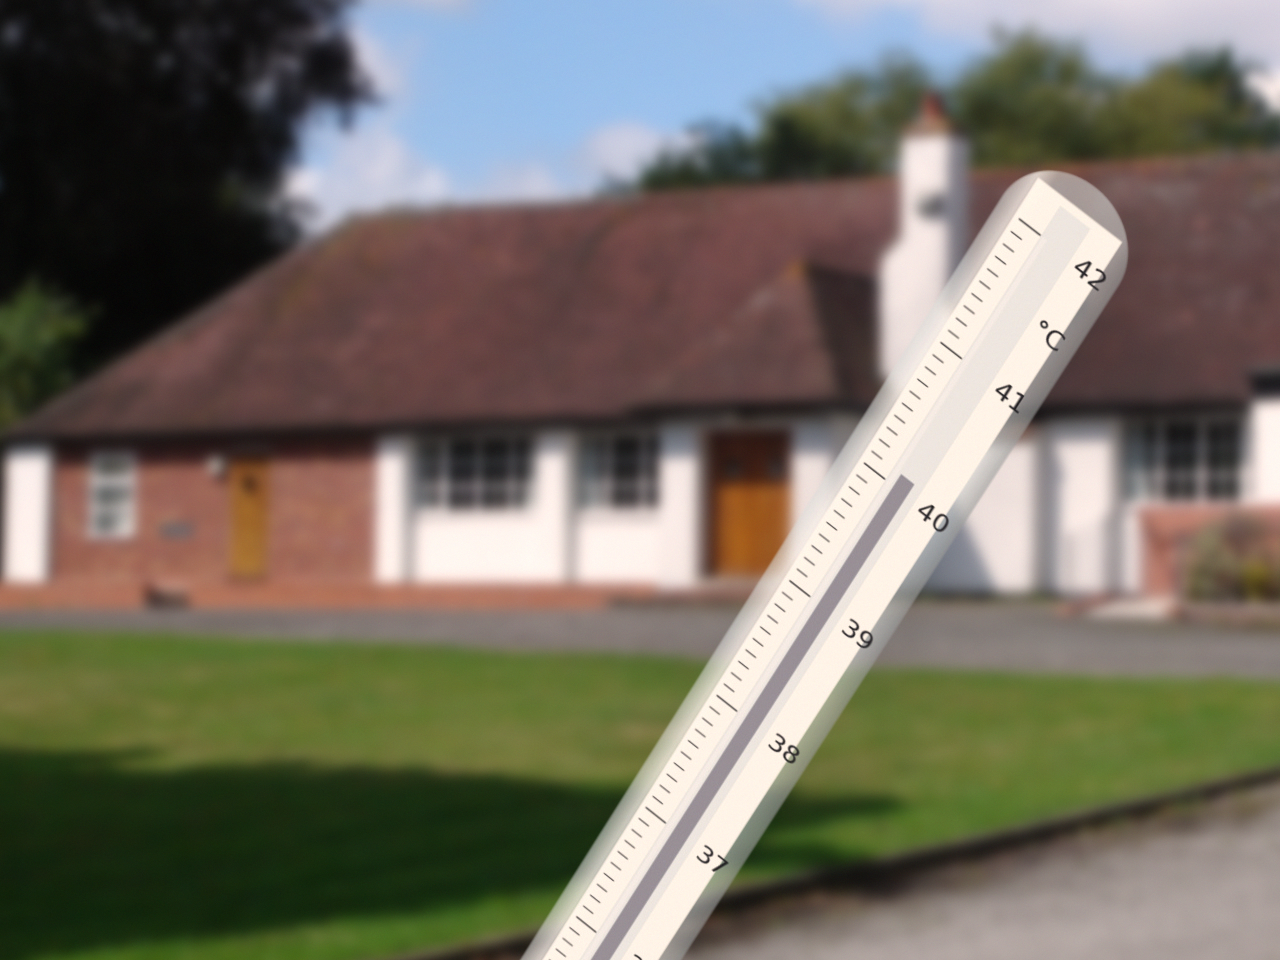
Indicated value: 40.1°C
